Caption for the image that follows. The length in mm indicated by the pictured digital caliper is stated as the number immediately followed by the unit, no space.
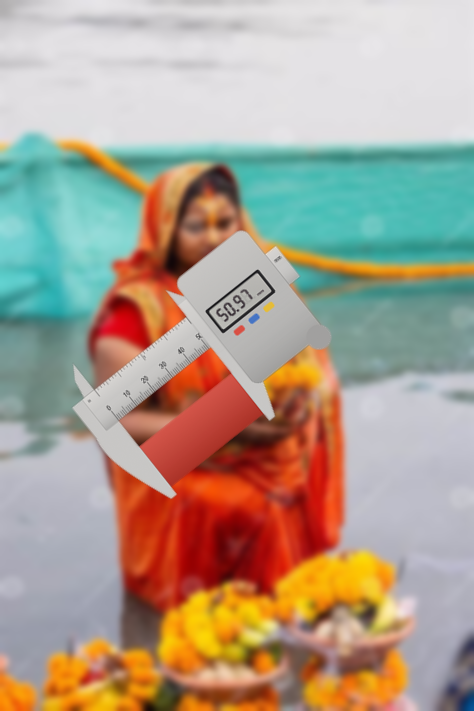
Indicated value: 50.97mm
